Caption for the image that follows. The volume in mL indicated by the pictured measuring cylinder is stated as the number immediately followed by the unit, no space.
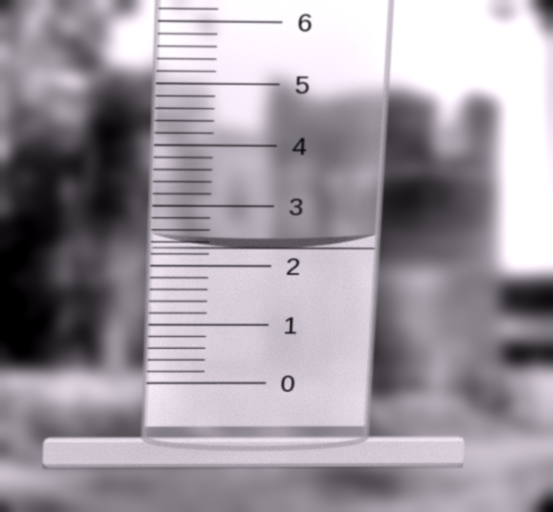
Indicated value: 2.3mL
